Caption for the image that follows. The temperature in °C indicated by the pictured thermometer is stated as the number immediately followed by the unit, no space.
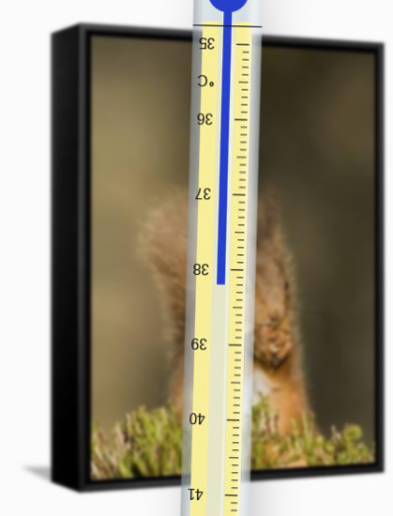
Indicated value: 38.2°C
